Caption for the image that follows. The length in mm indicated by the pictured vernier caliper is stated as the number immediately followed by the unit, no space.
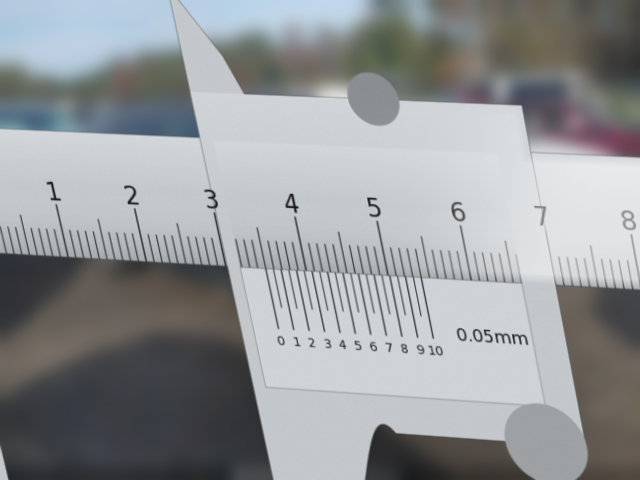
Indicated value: 35.0mm
